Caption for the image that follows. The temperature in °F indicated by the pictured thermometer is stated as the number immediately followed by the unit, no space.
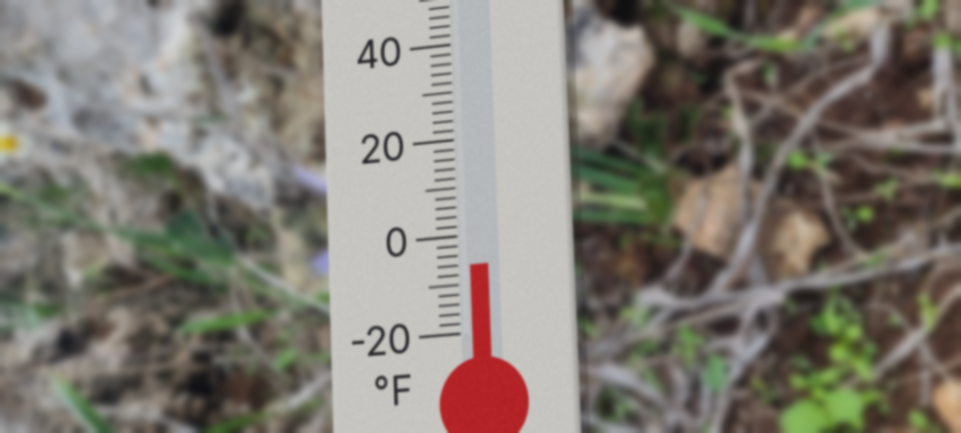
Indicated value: -6°F
